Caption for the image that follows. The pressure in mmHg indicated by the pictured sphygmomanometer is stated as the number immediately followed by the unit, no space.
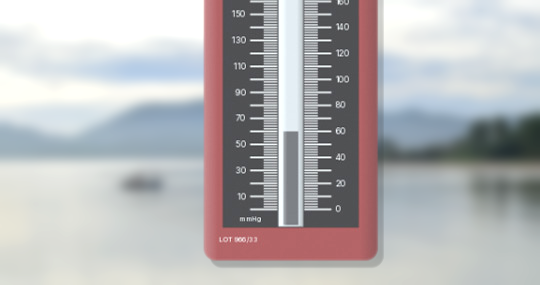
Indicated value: 60mmHg
